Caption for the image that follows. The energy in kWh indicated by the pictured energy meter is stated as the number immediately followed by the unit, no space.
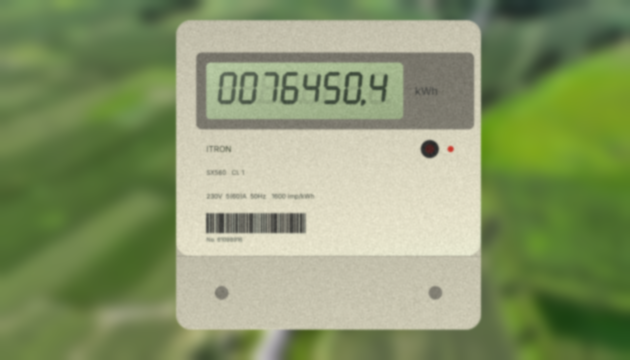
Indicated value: 76450.4kWh
